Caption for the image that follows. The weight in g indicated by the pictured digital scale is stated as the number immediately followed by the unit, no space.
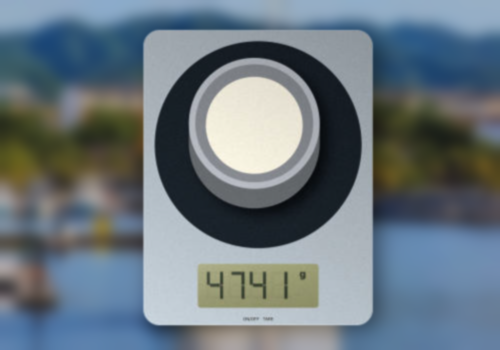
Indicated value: 4741g
